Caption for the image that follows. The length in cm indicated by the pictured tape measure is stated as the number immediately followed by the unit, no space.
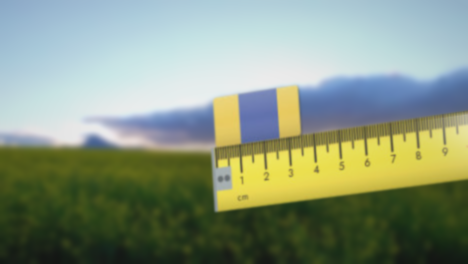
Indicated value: 3.5cm
